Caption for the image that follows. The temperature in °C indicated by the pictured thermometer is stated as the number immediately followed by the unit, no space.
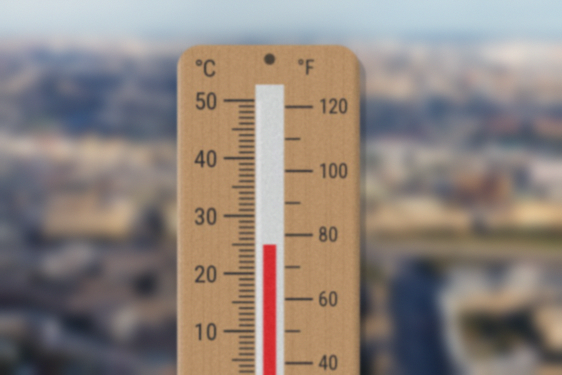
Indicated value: 25°C
